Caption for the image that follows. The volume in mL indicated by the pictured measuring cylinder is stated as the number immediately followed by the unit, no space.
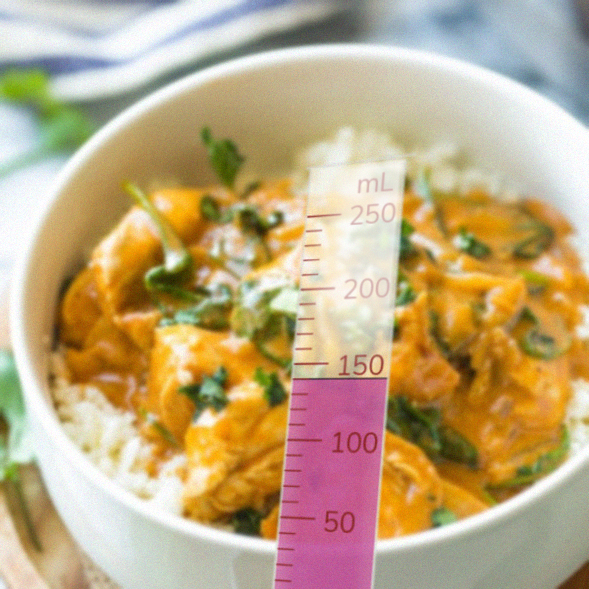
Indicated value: 140mL
